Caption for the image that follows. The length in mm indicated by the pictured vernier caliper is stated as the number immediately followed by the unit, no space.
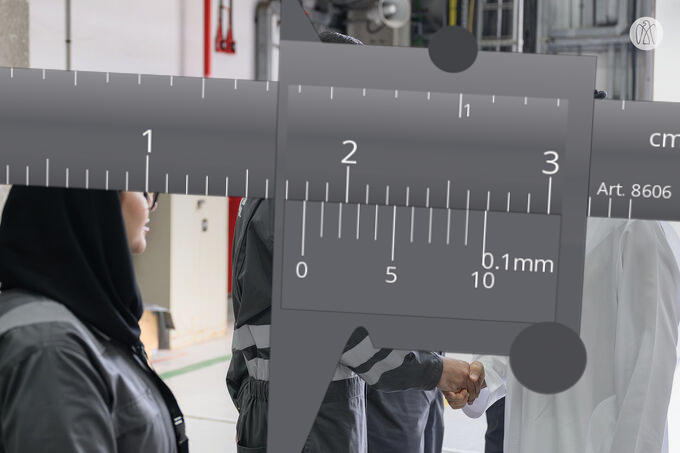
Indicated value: 17.9mm
